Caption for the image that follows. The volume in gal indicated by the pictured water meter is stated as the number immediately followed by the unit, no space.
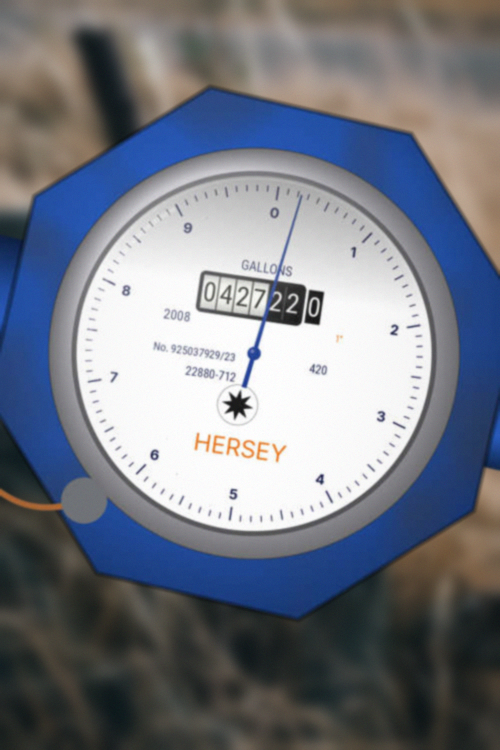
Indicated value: 427220.2gal
